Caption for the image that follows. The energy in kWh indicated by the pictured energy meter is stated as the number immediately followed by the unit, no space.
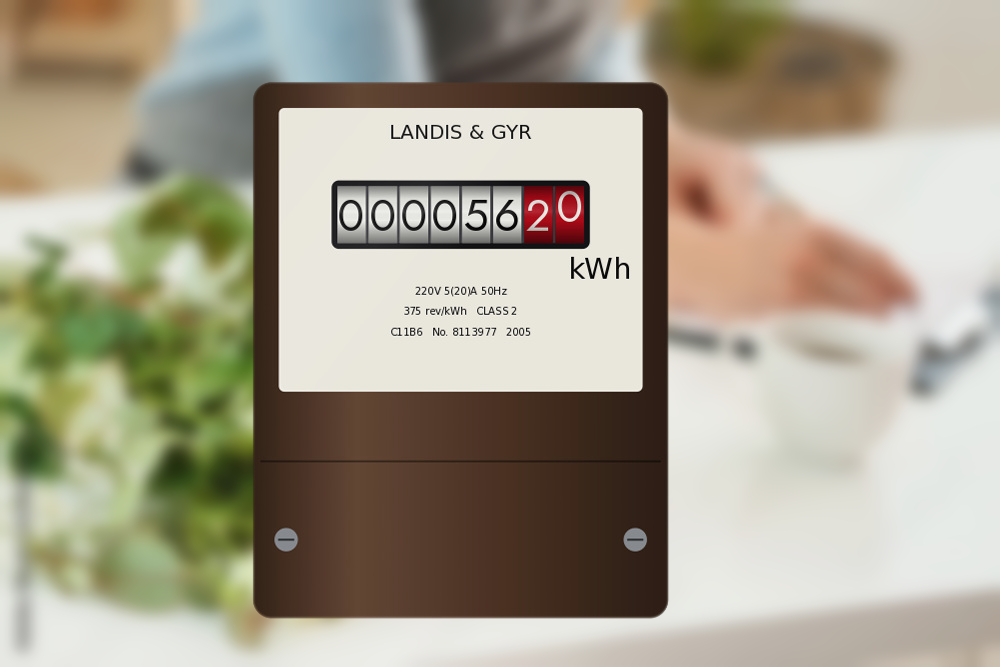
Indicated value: 56.20kWh
